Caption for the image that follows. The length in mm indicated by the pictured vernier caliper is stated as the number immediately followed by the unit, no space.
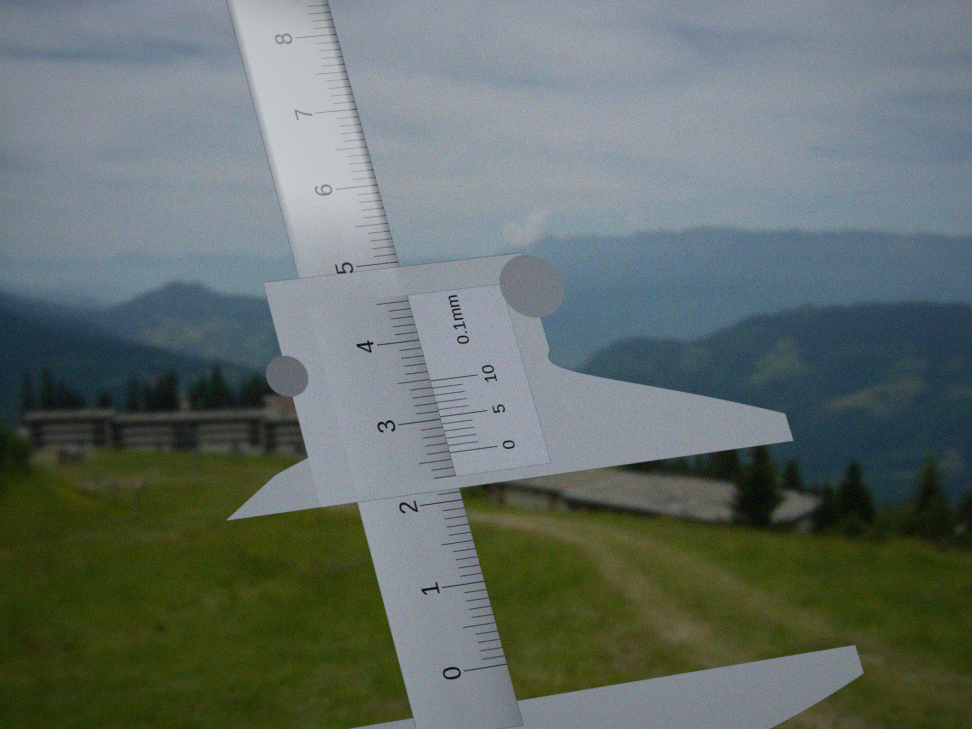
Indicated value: 25.8mm
